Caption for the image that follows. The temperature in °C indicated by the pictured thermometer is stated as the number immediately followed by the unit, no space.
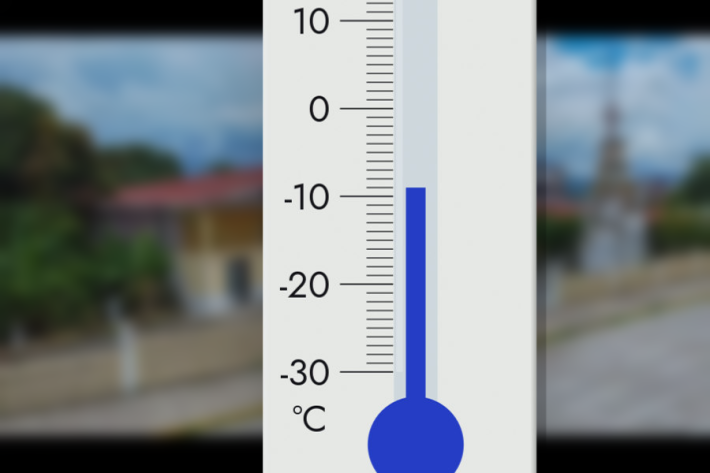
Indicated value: -9°C
